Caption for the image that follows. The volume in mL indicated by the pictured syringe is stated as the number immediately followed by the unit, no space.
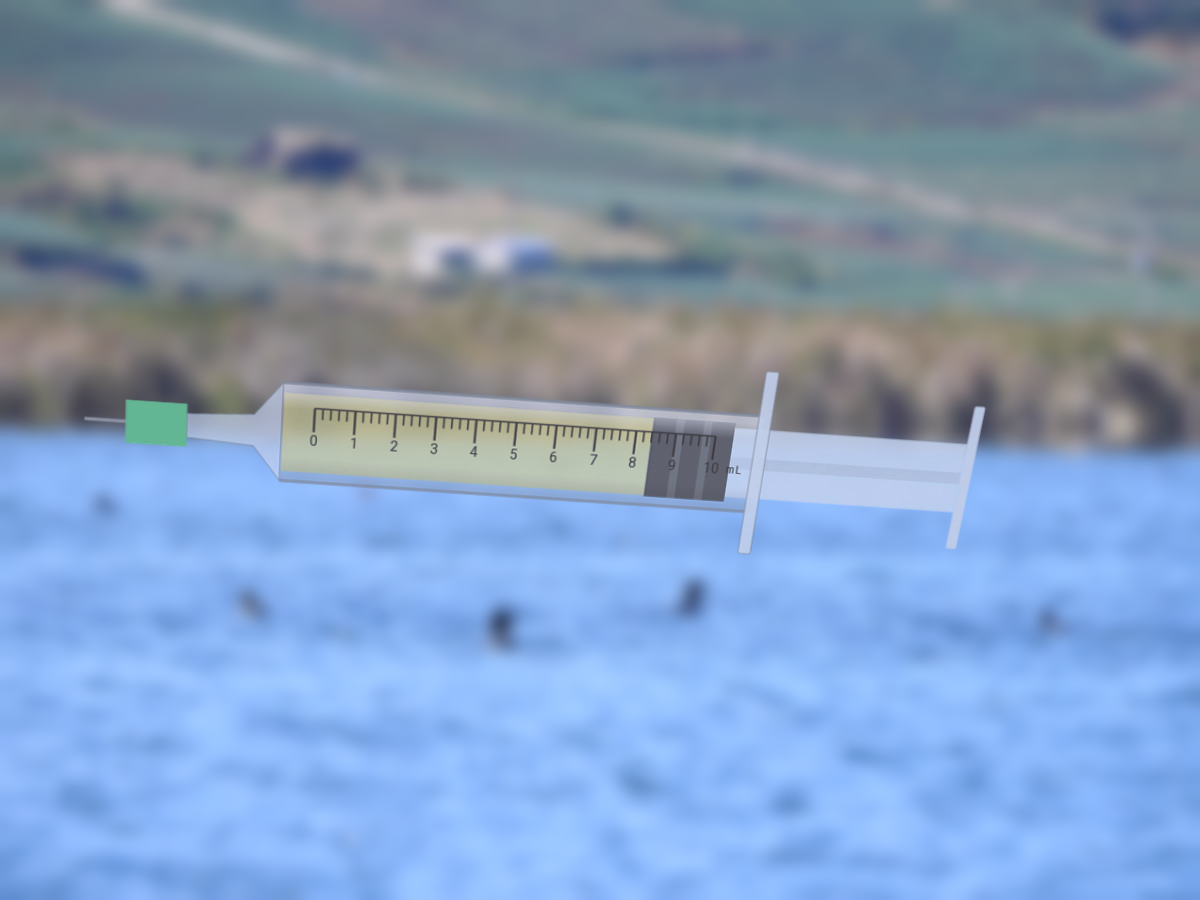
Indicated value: 8.4mL
